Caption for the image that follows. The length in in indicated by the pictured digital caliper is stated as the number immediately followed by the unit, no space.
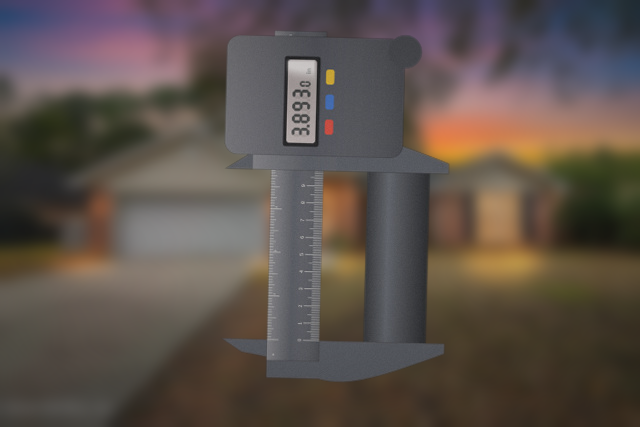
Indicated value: 3.8930in
